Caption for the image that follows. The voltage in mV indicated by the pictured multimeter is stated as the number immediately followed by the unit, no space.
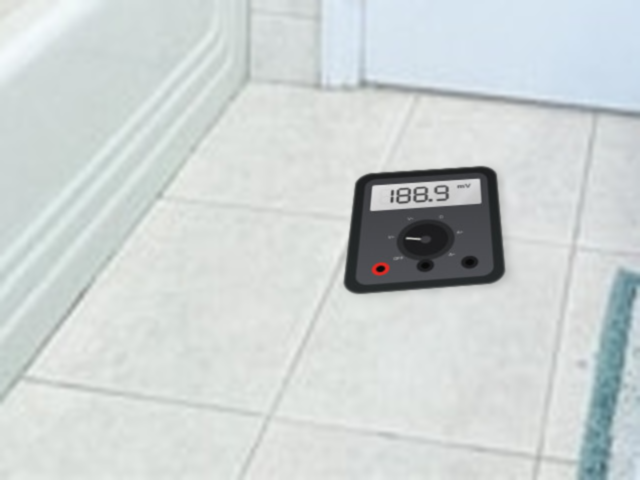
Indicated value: 188.9mV
